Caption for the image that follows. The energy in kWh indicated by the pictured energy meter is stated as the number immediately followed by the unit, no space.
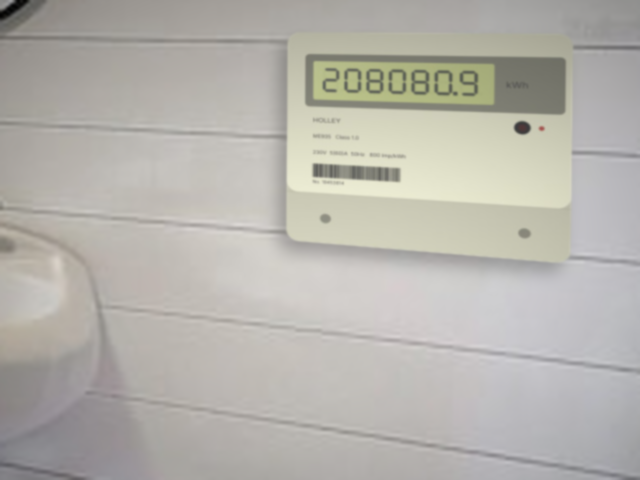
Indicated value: 208080.9kWh
